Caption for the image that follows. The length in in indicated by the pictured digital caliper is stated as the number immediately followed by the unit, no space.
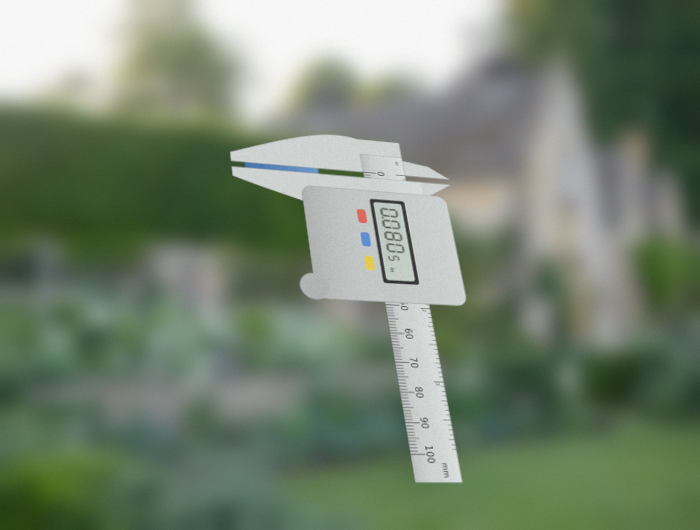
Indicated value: 0.0805in
